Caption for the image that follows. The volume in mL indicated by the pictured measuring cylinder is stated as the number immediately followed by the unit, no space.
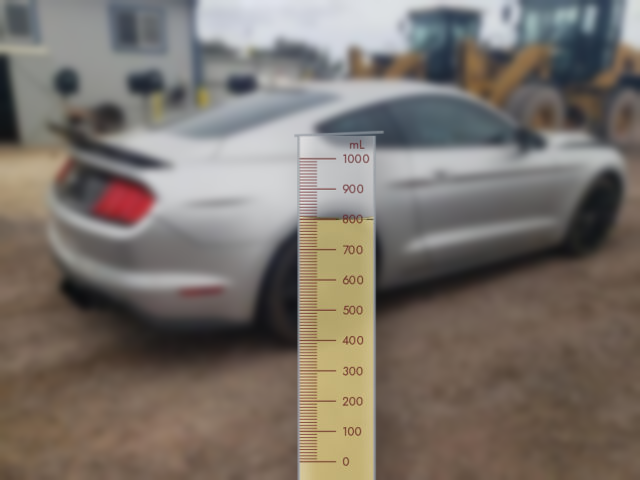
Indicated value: 800mL
